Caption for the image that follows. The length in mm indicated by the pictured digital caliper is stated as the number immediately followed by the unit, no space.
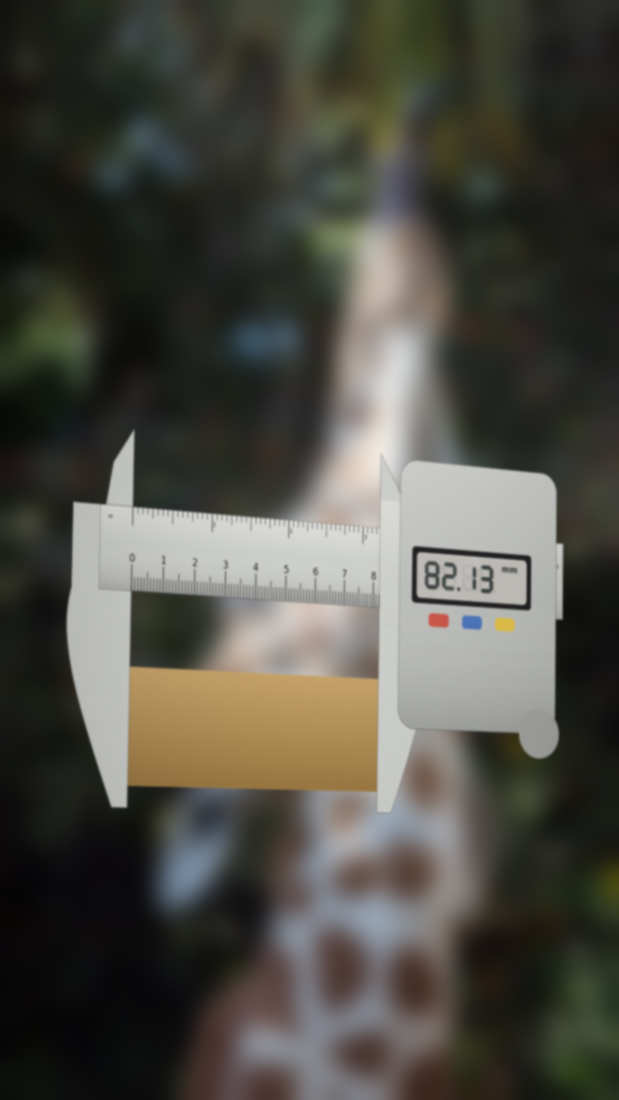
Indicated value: 82.13mm
